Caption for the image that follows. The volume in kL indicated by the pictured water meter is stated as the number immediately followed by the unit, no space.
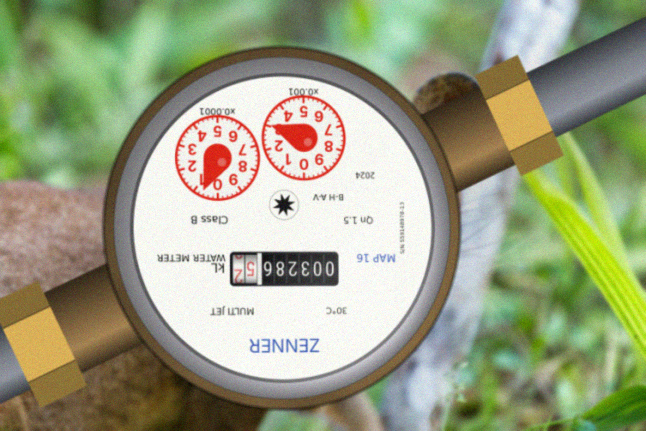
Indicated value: 3286.5230kL
